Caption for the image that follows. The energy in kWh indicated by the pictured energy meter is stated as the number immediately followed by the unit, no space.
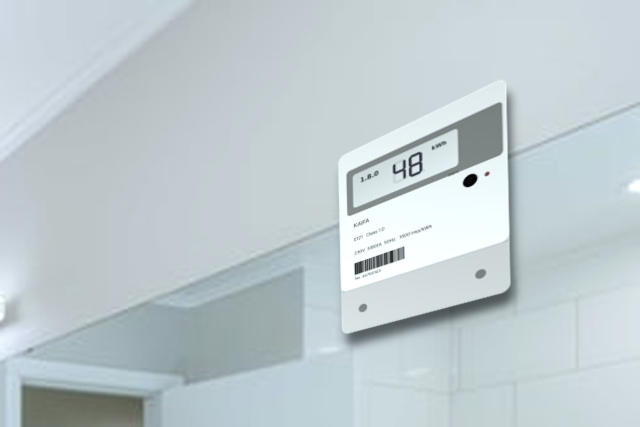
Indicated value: 48kWh
